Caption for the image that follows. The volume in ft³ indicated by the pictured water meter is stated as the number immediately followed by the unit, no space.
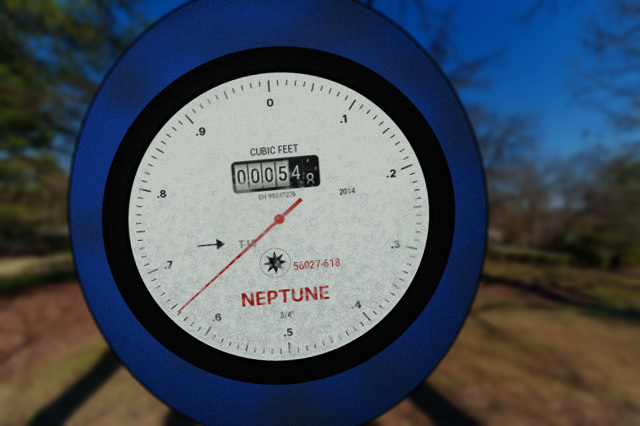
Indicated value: 547.64ft³
